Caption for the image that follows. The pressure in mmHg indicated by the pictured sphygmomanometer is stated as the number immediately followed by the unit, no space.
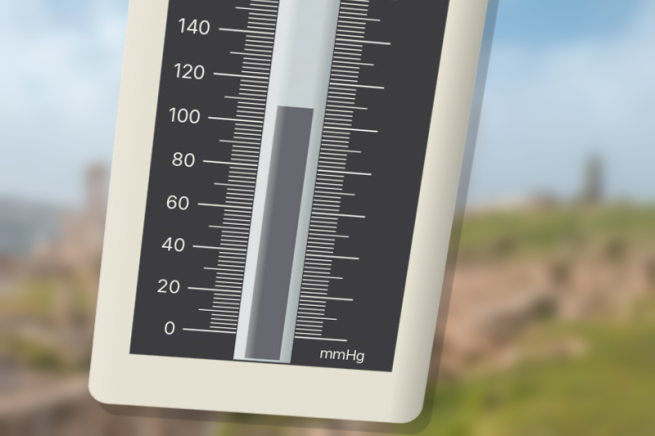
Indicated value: 108mmHg
